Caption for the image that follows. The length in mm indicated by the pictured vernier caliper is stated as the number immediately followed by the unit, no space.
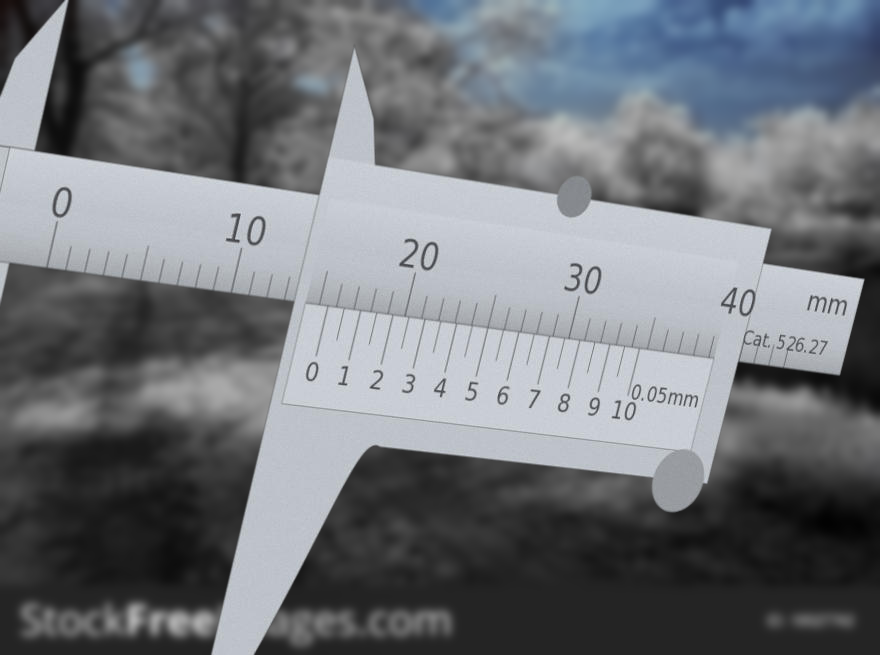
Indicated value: 15.5mm
